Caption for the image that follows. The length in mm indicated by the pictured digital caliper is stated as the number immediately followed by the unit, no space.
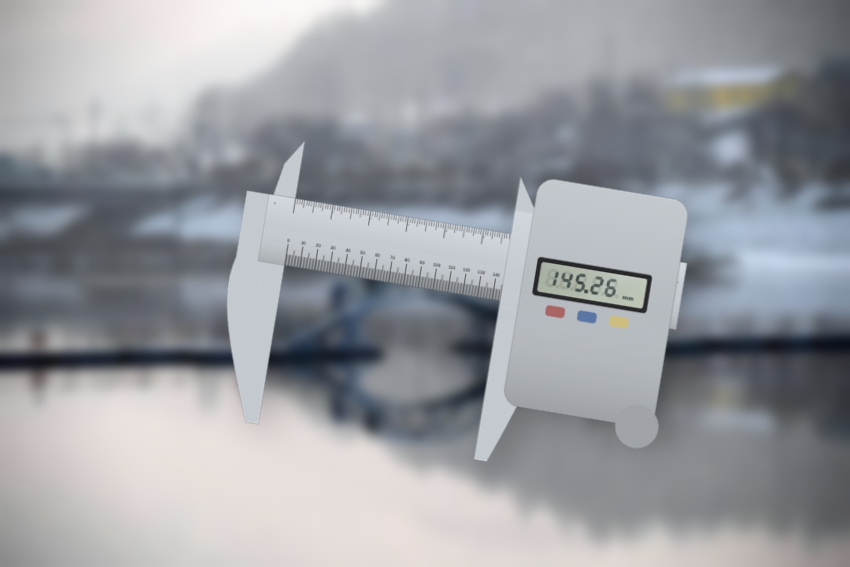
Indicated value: 145.26mm
